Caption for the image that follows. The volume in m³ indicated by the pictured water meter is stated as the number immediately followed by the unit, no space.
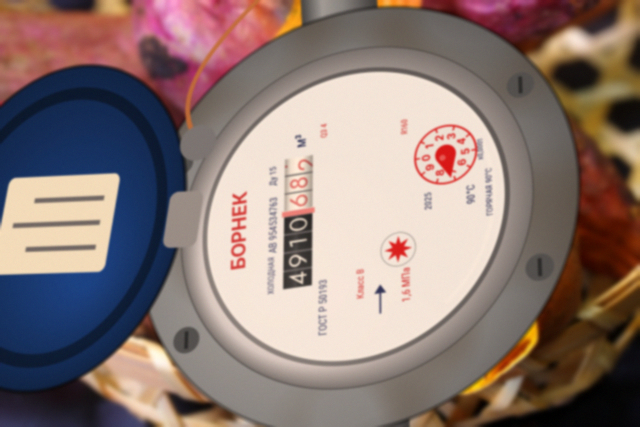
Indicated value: 4910.6817m³
